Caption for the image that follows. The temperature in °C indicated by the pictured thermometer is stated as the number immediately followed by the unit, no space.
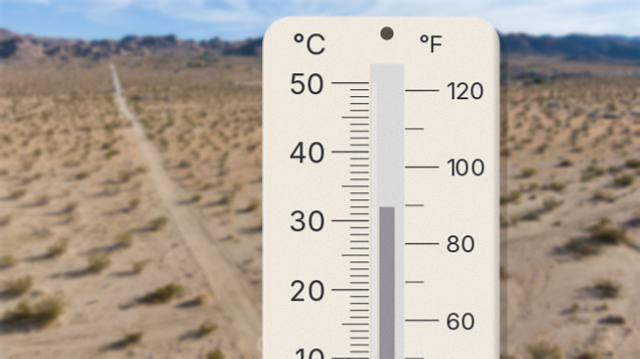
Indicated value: 32°C
